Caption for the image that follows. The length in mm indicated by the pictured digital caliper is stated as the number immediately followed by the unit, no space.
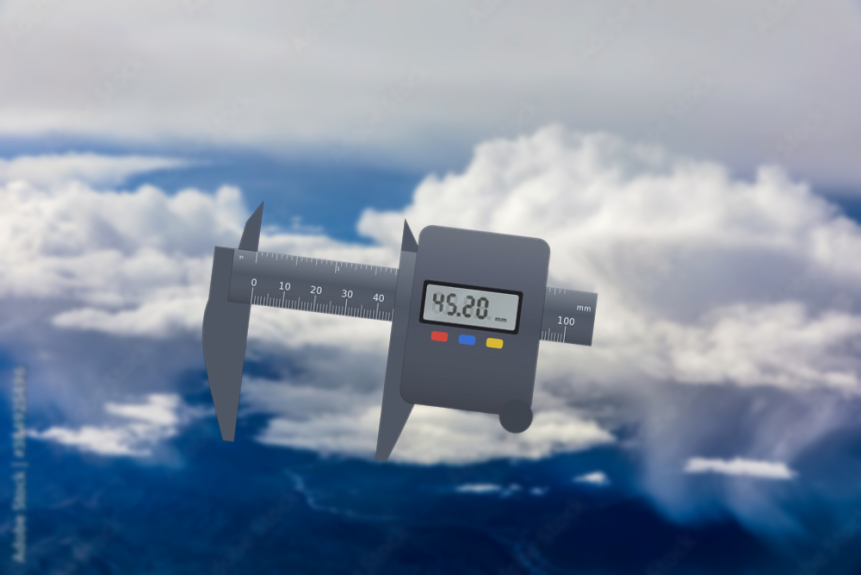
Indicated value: 45.20mm
